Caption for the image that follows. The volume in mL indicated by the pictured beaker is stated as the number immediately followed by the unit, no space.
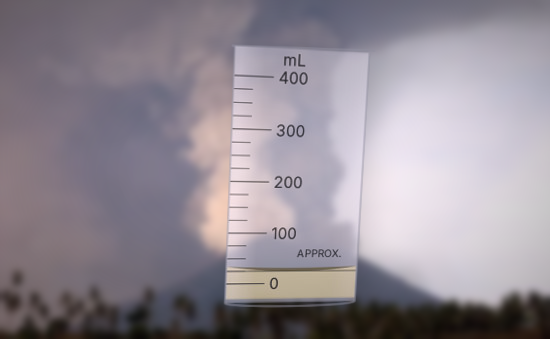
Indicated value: 25mL
